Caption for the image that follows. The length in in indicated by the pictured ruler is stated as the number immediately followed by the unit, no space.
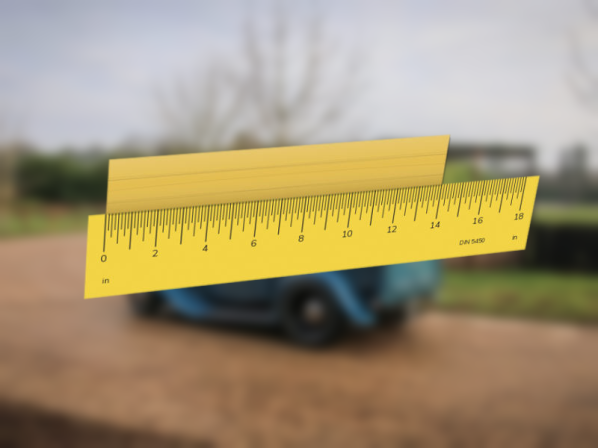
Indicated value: 14in
